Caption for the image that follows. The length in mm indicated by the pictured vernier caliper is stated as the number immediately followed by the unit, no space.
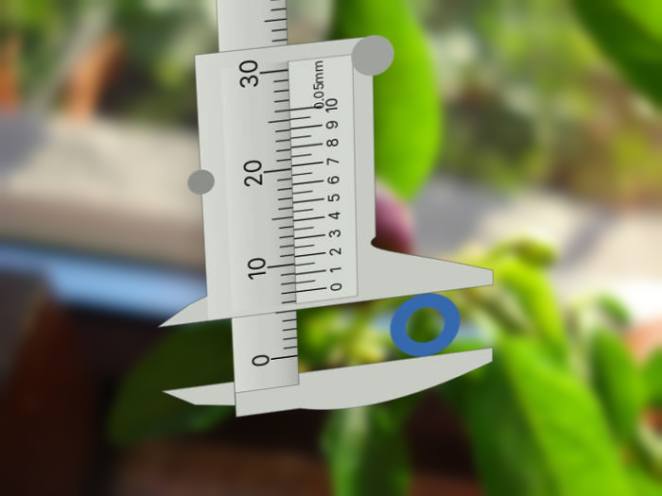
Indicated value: 7.0mm
